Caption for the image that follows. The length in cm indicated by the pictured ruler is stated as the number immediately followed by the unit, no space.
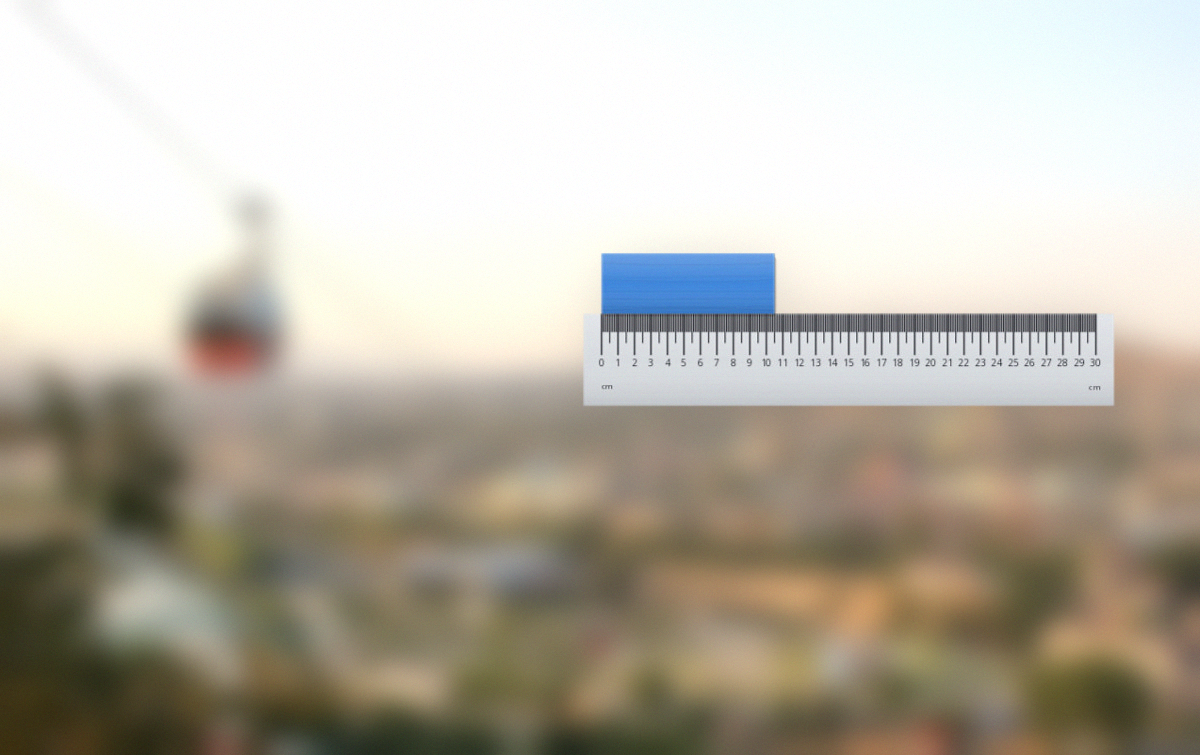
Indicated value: 10.5cm
